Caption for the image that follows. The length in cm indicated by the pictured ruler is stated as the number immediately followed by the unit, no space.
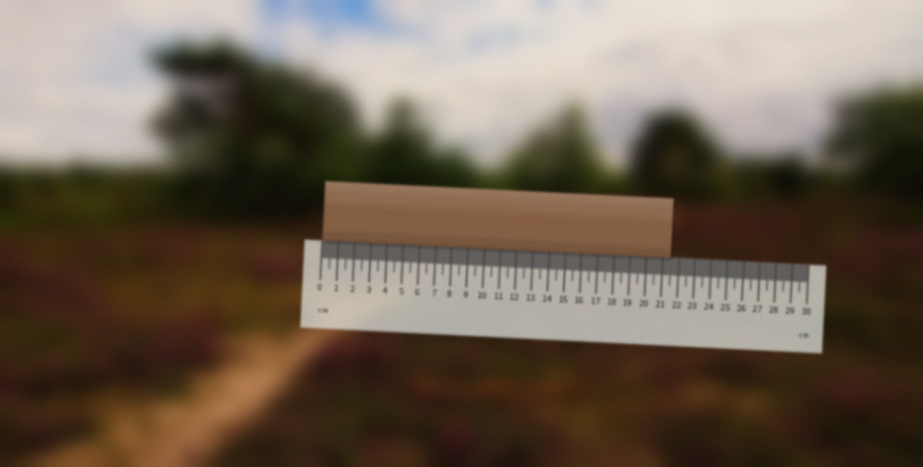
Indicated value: 21.5cm
